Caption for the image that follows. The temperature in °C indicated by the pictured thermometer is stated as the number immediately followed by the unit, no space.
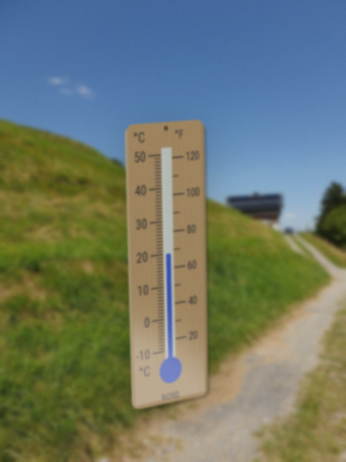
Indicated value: 20°C
